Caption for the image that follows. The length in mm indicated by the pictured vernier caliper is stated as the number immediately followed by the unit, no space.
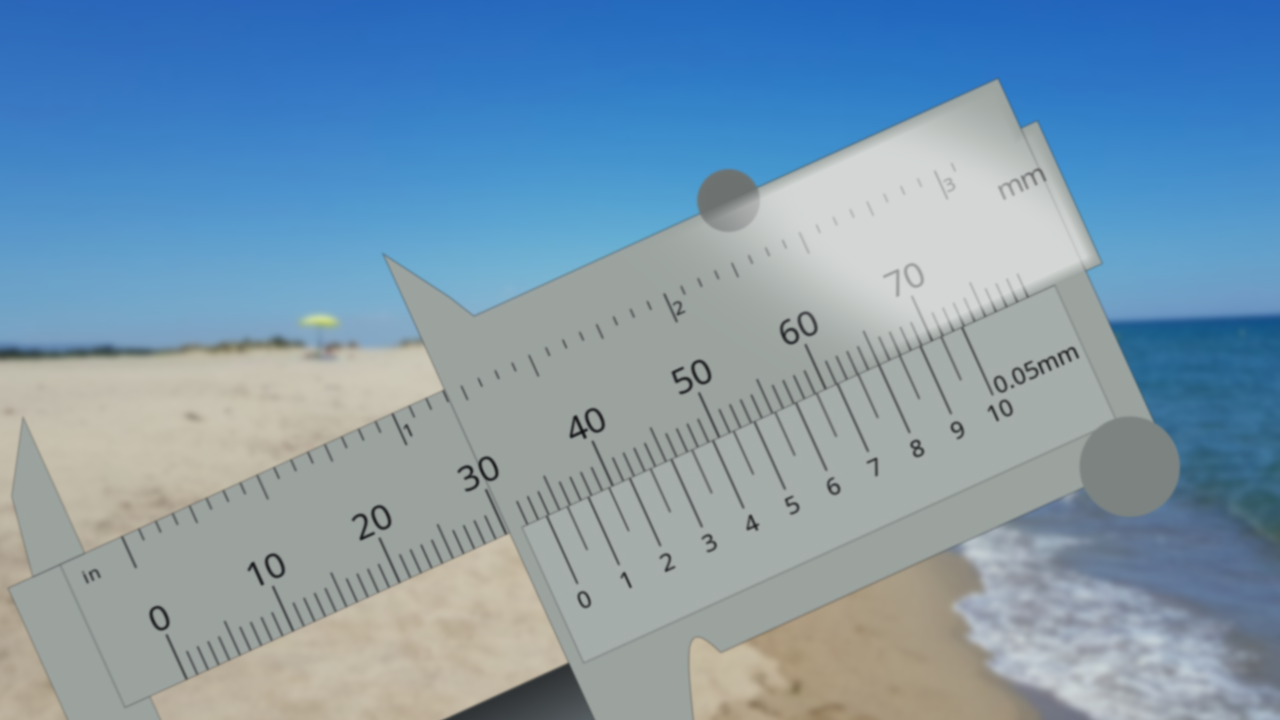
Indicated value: 33.8mm
